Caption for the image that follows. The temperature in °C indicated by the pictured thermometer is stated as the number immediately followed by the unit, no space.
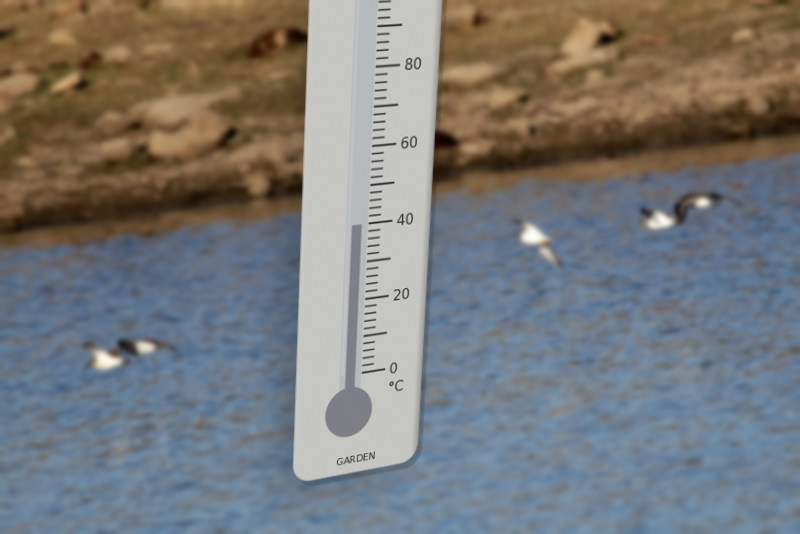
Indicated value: 40°C
